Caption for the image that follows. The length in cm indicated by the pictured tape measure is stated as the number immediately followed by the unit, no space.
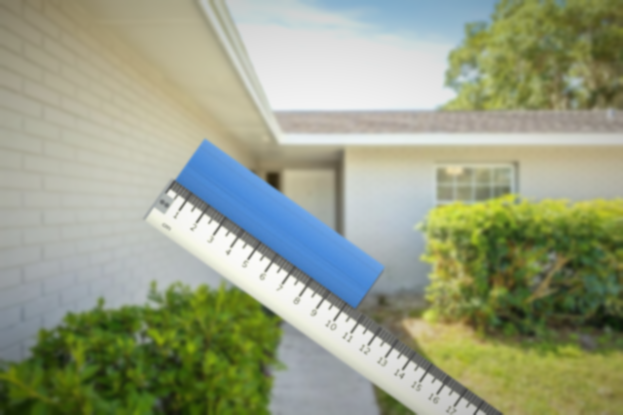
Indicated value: 10.5cm
